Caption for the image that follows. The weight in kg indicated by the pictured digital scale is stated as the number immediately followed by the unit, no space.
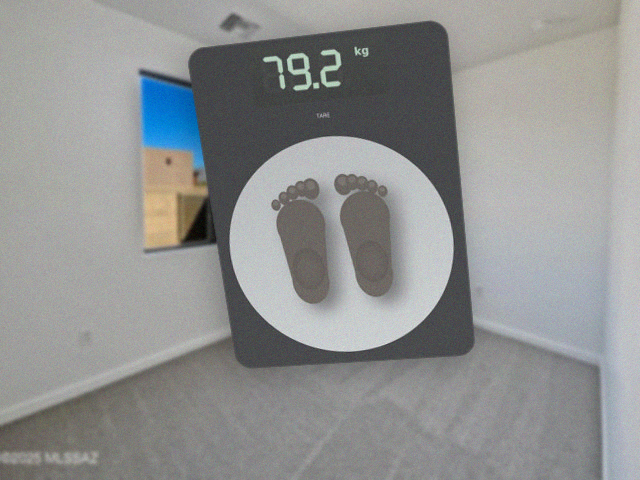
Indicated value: 79.2kg
